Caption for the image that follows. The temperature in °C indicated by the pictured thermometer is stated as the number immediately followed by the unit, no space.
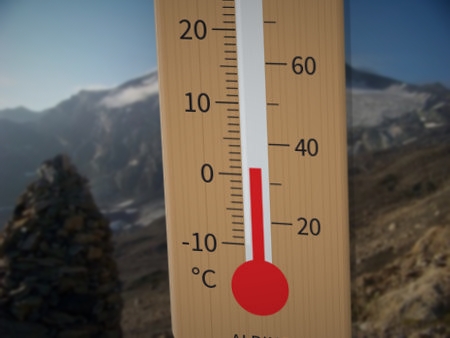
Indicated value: 1°C
